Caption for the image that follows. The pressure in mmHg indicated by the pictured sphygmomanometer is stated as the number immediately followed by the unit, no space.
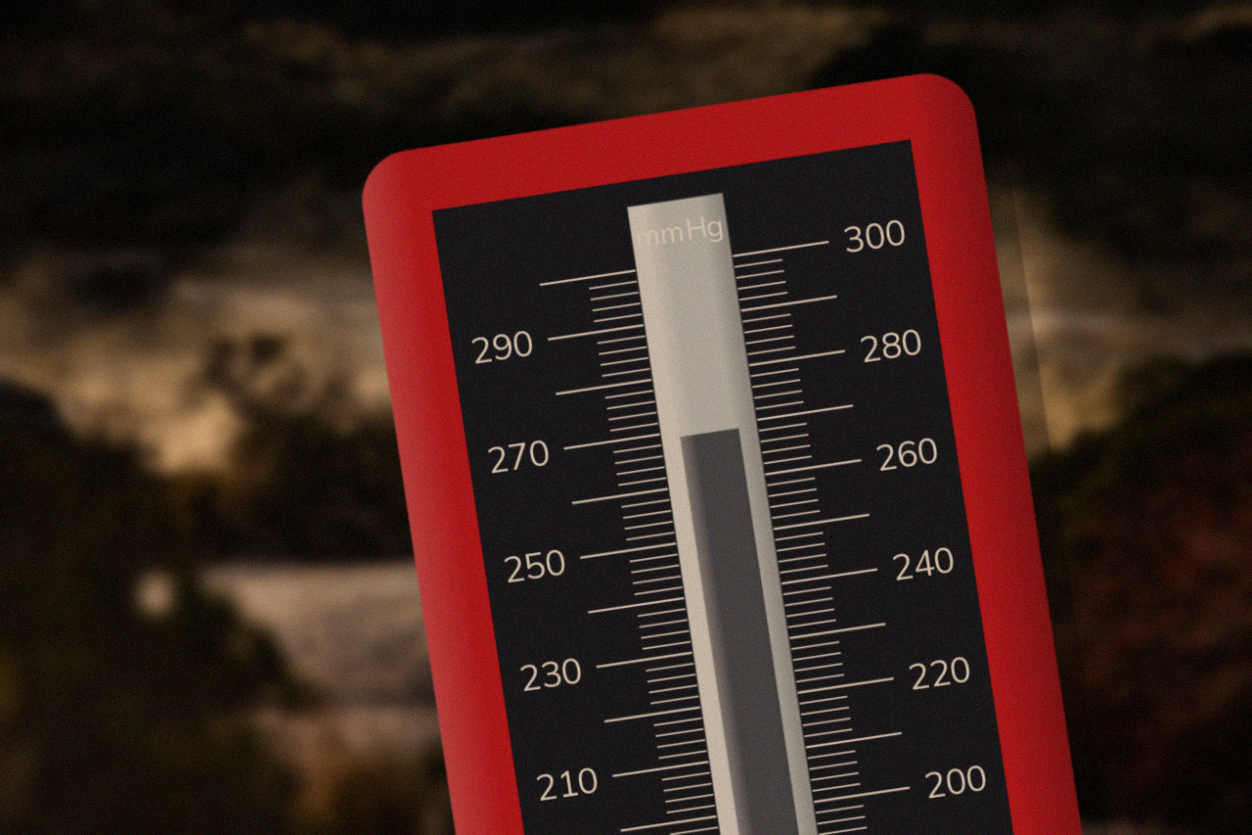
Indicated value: 269mmHg
